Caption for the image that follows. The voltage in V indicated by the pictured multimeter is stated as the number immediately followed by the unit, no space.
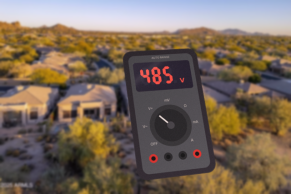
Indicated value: 485V
